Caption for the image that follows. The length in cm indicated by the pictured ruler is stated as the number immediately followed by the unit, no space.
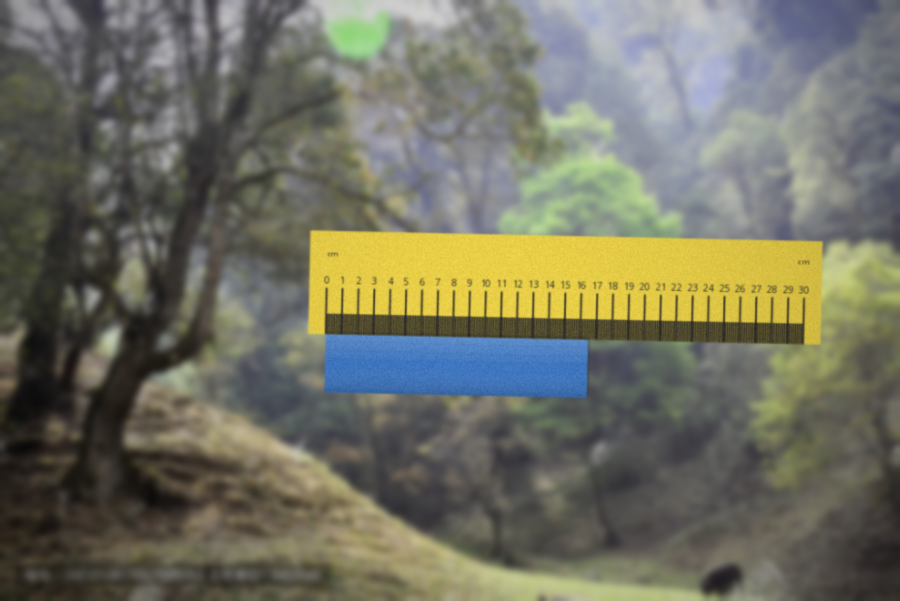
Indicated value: 16.5cm
